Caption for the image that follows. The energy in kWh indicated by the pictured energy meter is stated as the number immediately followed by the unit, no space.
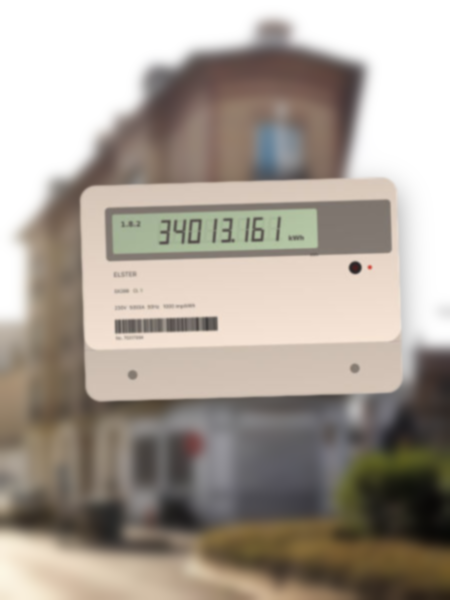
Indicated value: 34013.161kWh
